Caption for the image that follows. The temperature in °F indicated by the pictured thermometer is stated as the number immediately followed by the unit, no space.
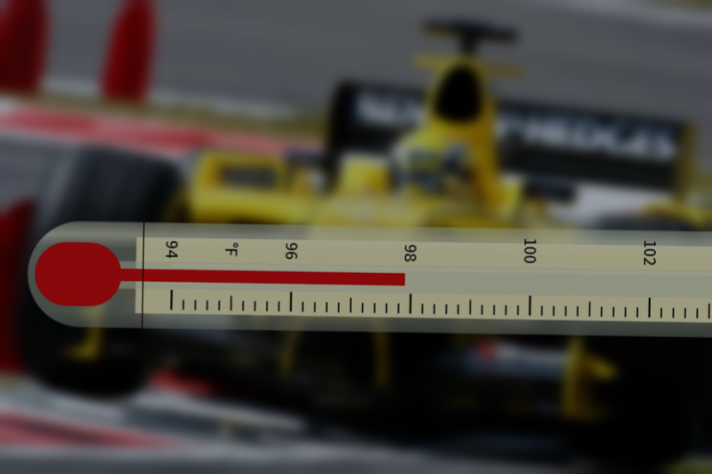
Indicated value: 97.9°F
